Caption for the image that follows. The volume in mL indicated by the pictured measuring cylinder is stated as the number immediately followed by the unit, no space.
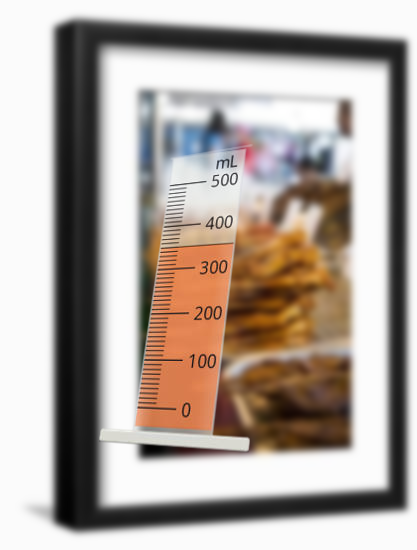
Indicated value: 350mL
